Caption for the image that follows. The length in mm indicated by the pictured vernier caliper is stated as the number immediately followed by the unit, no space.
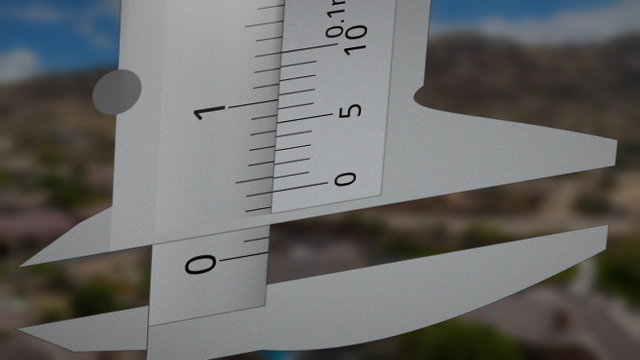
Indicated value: 4.0mm
